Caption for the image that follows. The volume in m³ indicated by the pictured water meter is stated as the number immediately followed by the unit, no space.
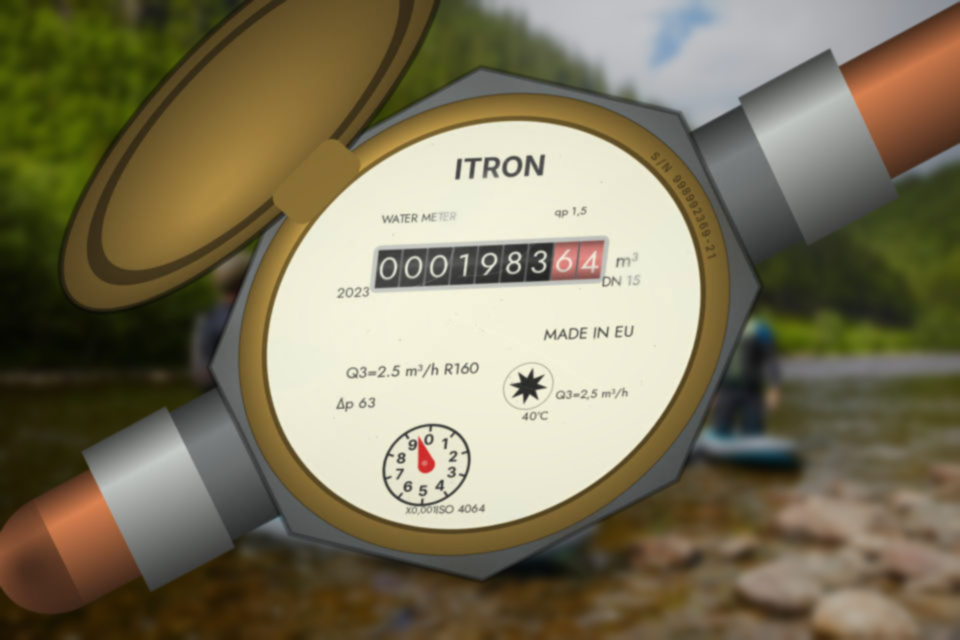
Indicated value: 1983.639m³
